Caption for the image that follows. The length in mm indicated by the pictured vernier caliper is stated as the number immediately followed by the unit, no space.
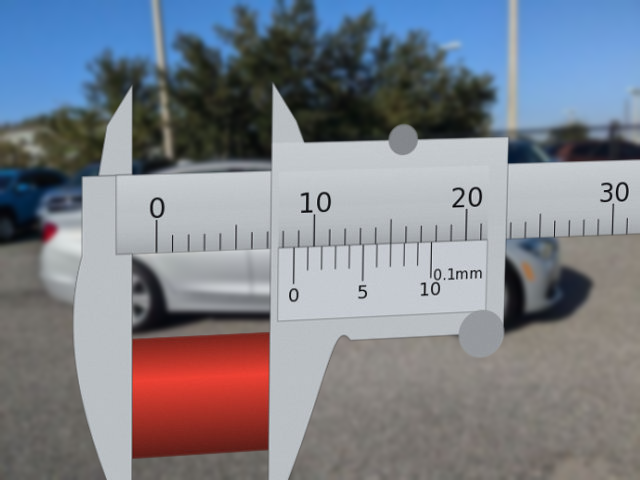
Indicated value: 8.7mm
